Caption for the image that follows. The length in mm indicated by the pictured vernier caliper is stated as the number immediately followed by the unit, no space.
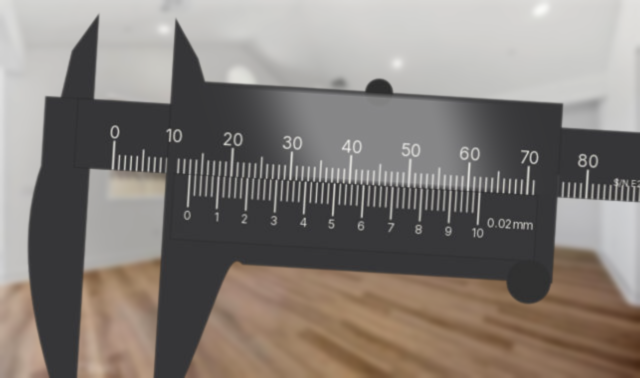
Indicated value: 13.0mm
